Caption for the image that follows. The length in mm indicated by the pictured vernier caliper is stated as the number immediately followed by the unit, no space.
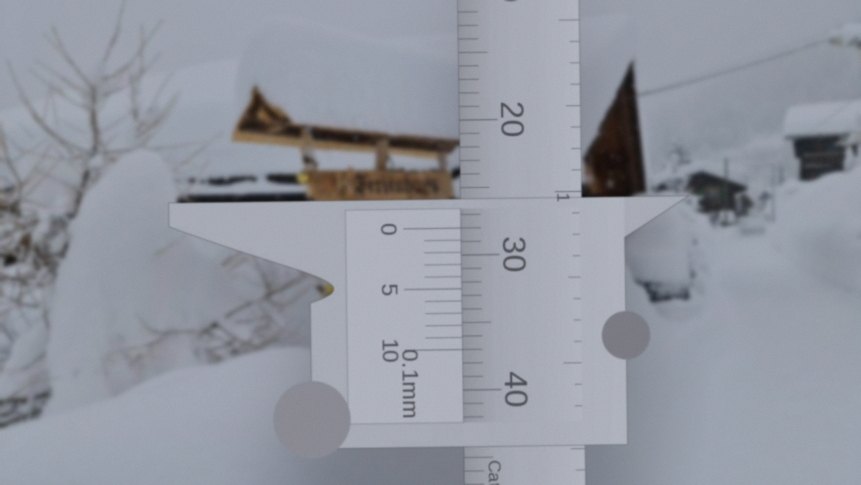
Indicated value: 28.0mm
